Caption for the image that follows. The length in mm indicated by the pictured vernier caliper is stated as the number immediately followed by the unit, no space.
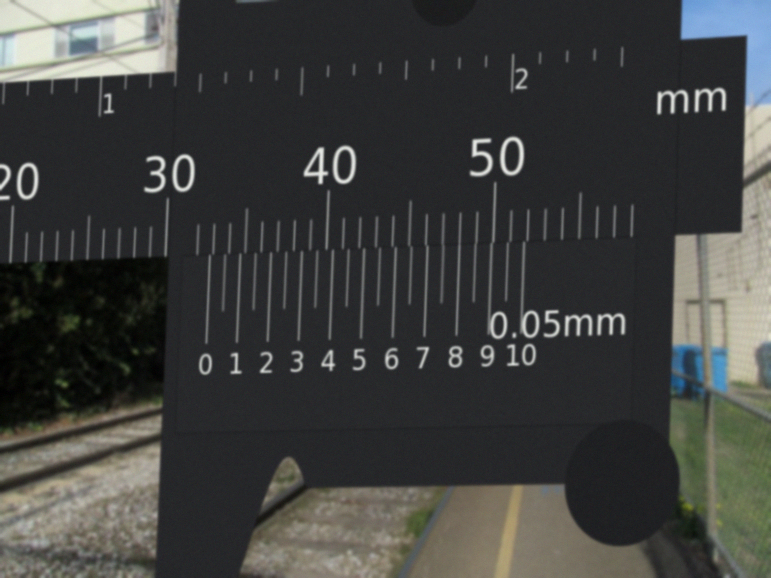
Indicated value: 32.8mm
